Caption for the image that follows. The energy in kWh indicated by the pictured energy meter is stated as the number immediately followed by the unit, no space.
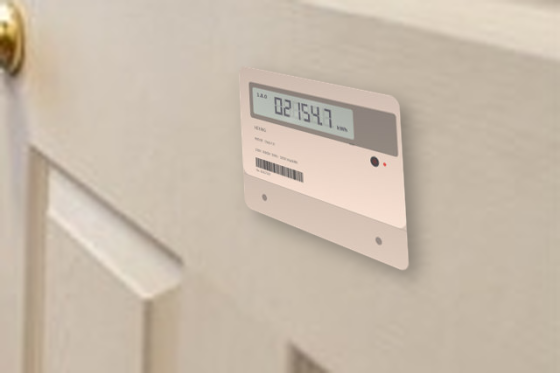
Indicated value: 2154.7kWh
